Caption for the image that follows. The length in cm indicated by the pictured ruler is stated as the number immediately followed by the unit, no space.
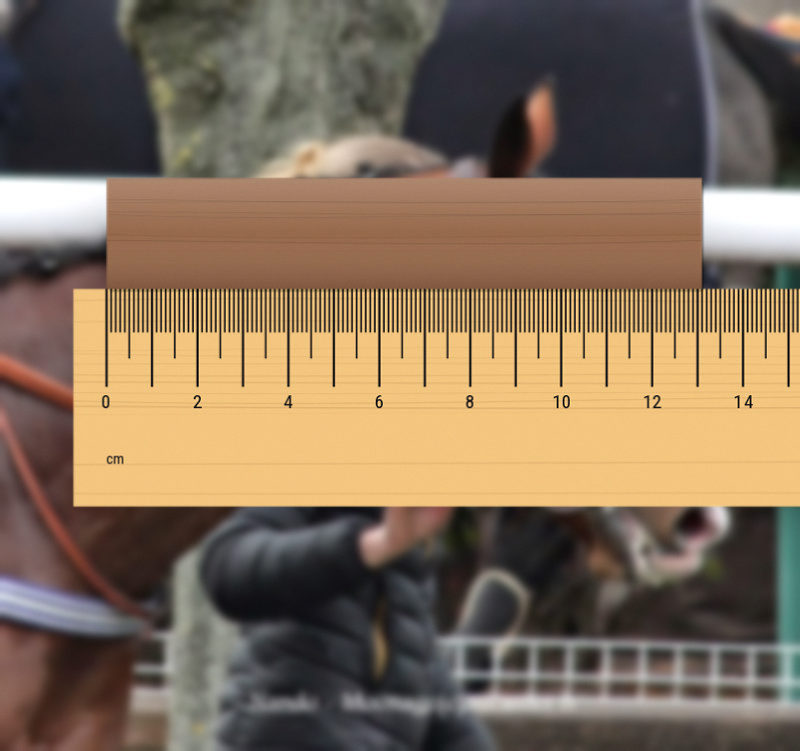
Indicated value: 13.1cm
